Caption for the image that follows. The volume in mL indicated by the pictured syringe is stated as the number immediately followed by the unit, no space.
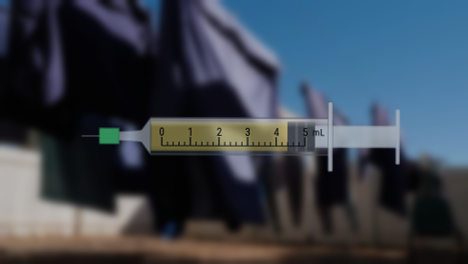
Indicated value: 4.4mL
